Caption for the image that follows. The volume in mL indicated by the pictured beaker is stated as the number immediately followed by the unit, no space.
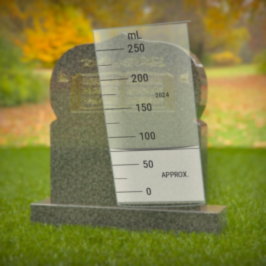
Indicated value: 75mL
